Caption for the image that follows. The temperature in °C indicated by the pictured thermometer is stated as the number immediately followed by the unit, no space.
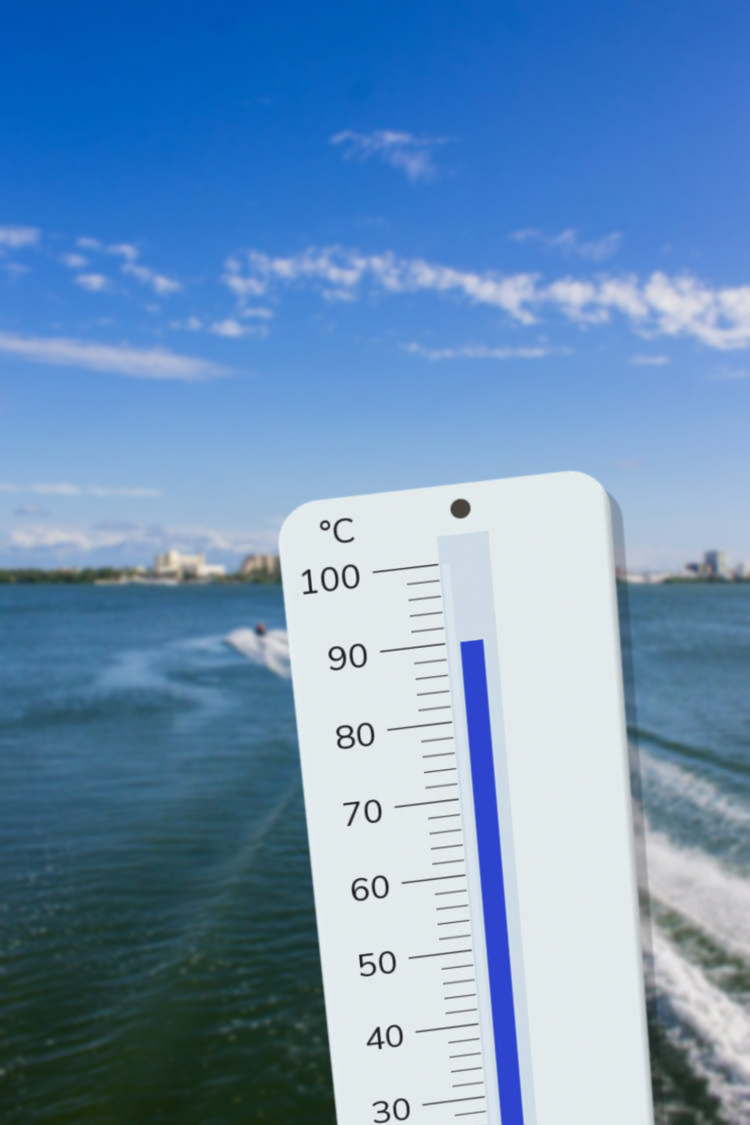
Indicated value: 90°C
